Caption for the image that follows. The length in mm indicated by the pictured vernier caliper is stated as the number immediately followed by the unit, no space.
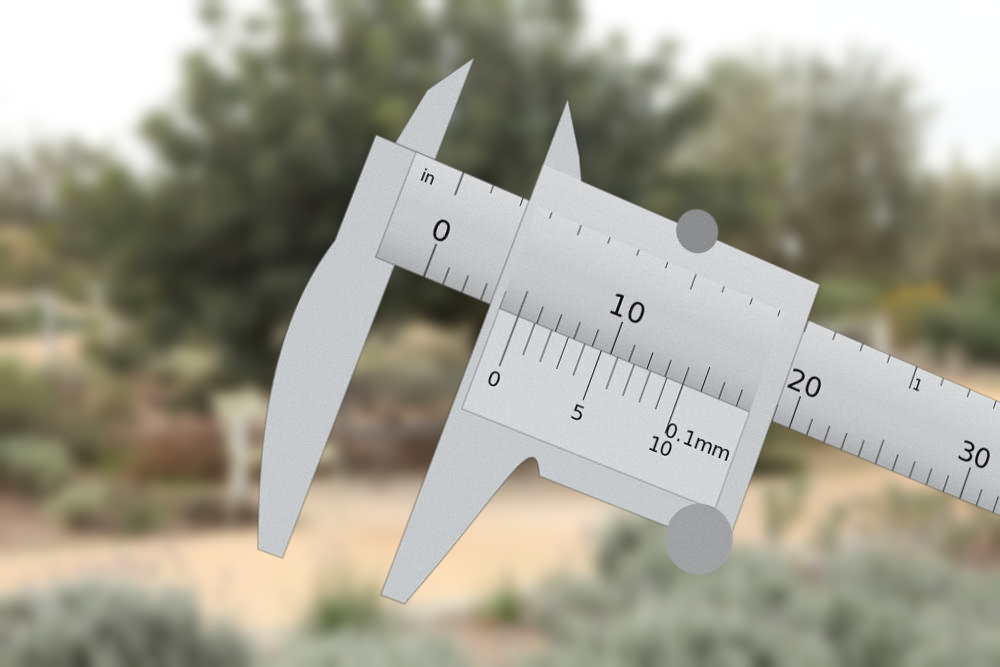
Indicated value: 5.0mm
